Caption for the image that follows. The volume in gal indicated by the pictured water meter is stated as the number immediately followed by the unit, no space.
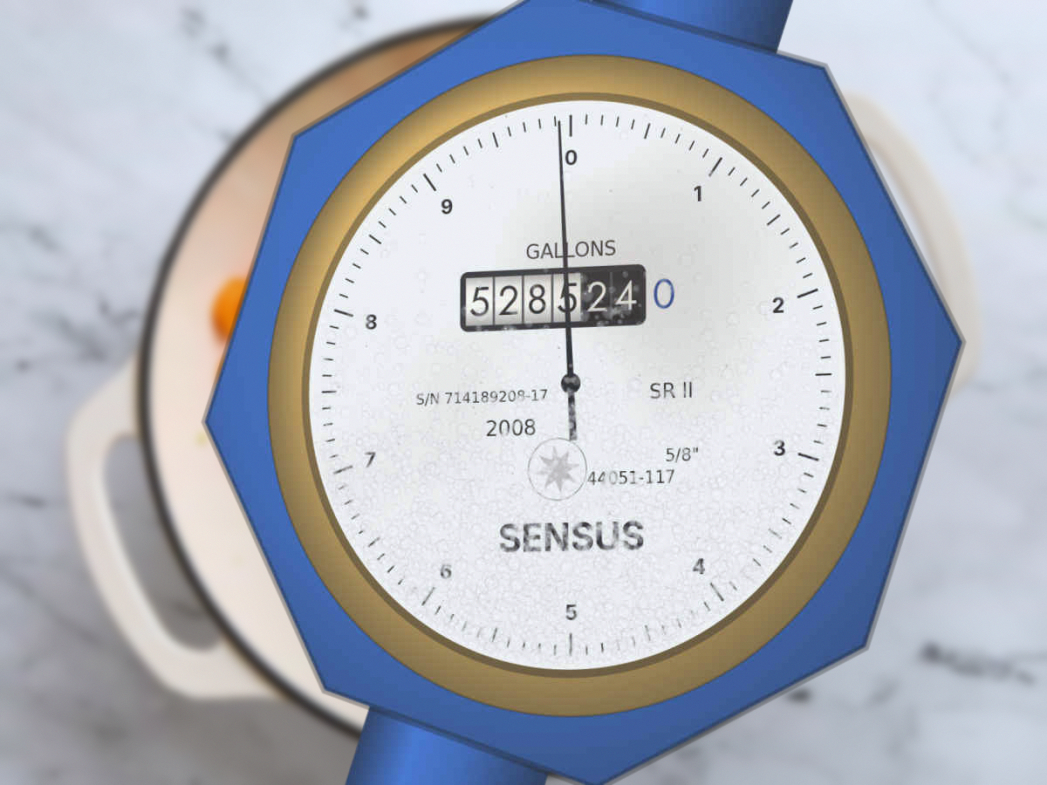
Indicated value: 5285239.9gal
